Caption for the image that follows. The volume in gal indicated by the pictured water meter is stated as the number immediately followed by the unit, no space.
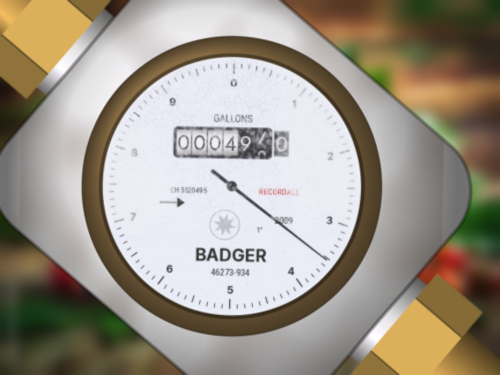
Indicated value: 4973.5gal
